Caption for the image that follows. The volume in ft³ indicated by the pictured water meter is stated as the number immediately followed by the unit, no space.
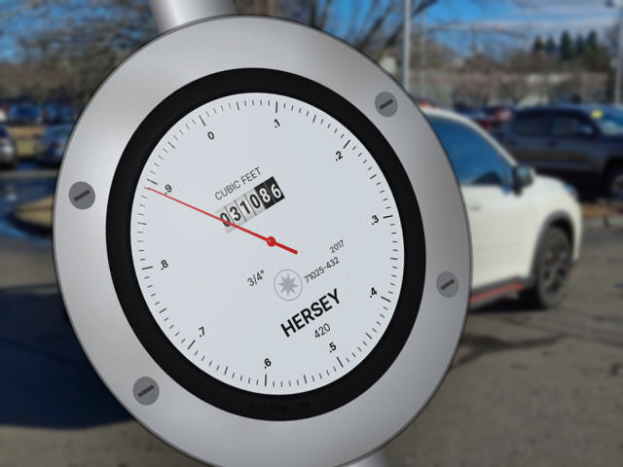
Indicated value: 31085.89ft³
